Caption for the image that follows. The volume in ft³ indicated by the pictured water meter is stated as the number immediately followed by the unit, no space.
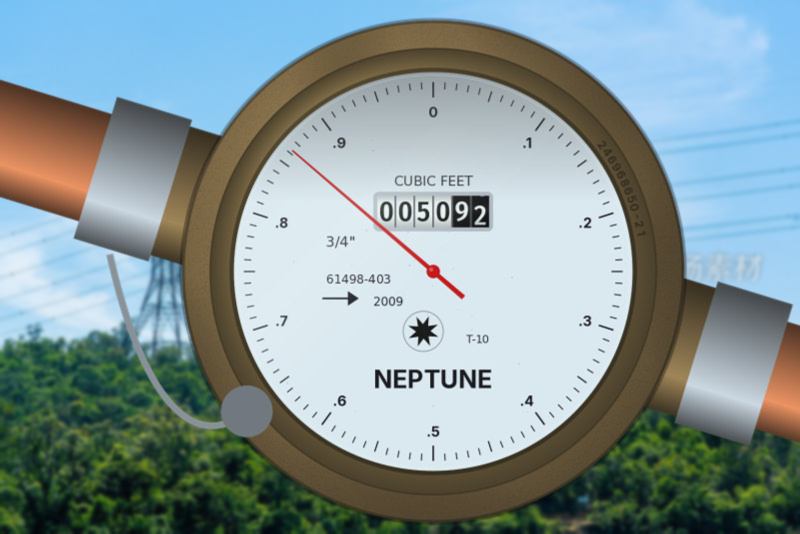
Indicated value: 5091.86ft³
